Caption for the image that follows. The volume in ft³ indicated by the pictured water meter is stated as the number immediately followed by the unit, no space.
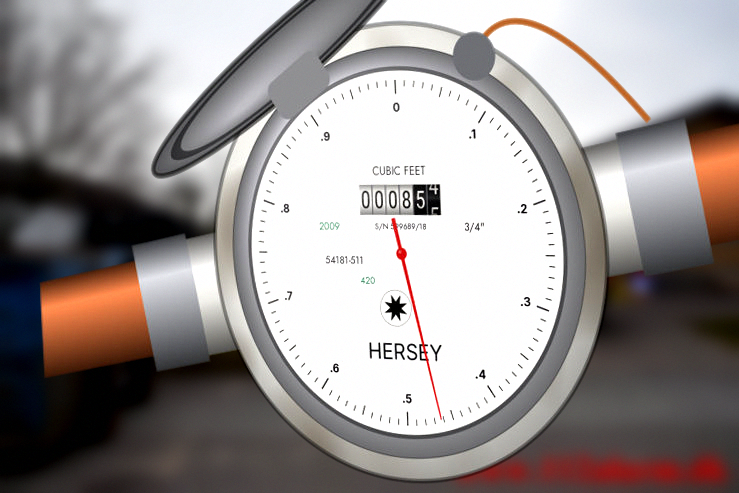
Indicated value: 854.46ft³
